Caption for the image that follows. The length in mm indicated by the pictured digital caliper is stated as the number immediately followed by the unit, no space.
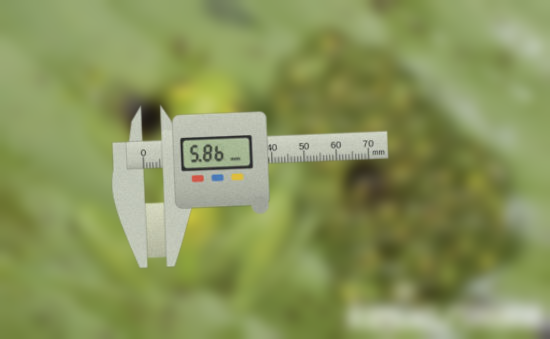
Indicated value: 5.86mm
